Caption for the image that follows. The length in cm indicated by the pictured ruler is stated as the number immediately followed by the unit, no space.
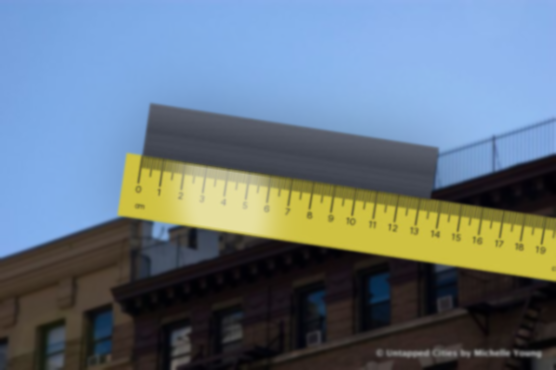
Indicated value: 13.5cm
